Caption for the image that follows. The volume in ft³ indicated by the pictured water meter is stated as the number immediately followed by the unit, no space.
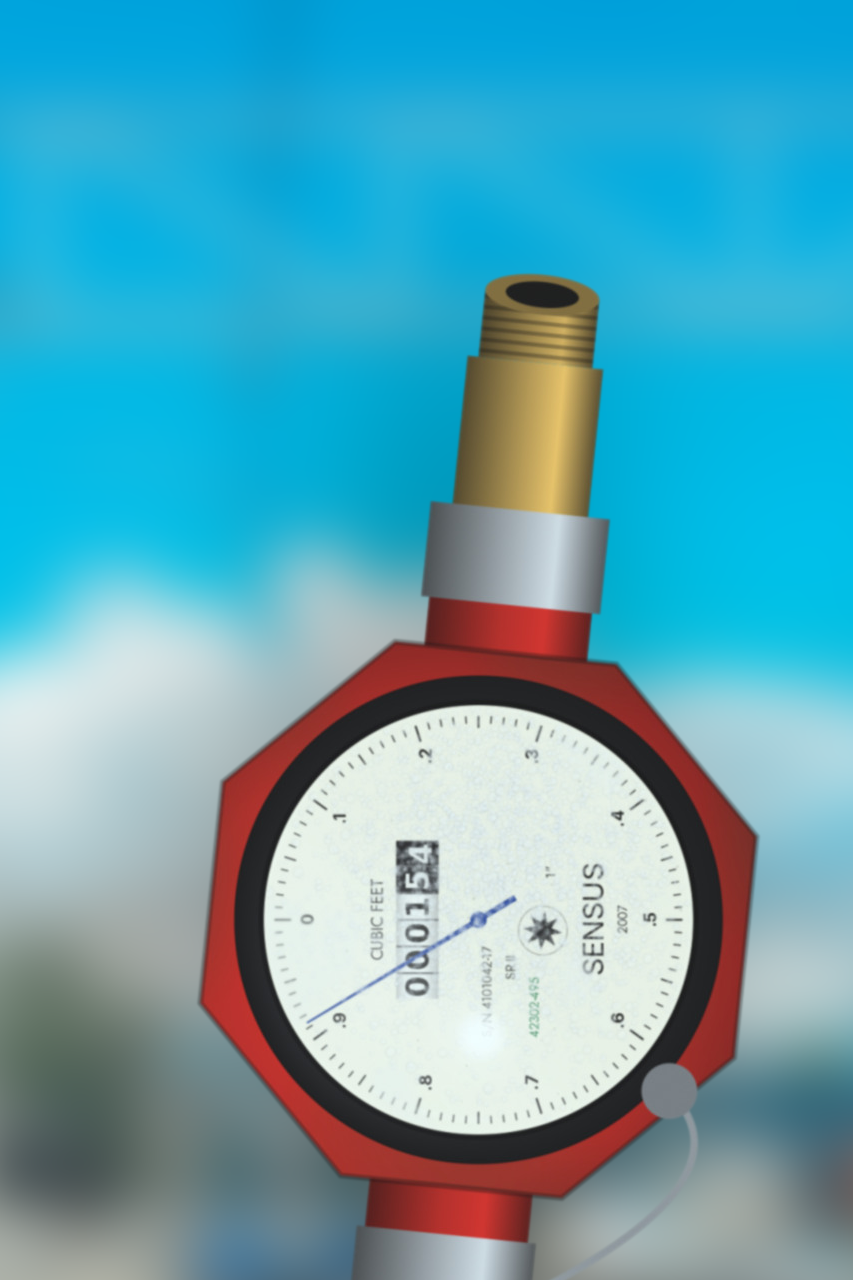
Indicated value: 153.91ft³
